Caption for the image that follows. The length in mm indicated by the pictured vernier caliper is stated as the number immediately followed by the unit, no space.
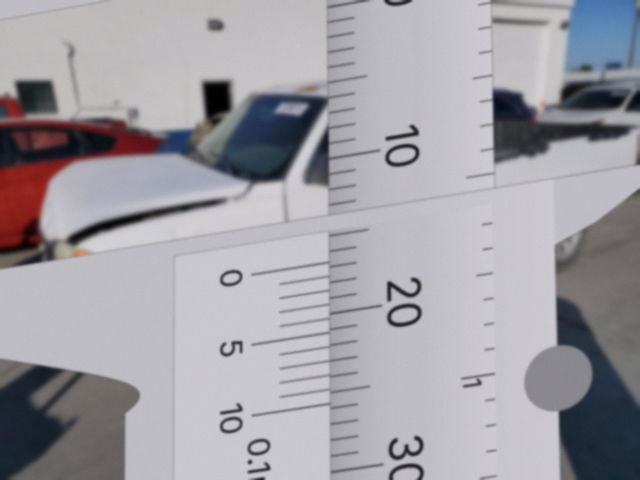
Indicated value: 16.7mm
